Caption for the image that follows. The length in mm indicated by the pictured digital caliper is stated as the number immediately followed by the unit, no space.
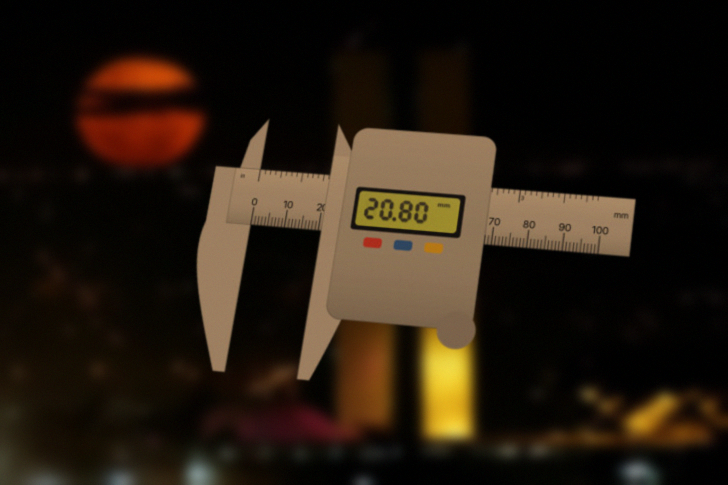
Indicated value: 20.80mm
